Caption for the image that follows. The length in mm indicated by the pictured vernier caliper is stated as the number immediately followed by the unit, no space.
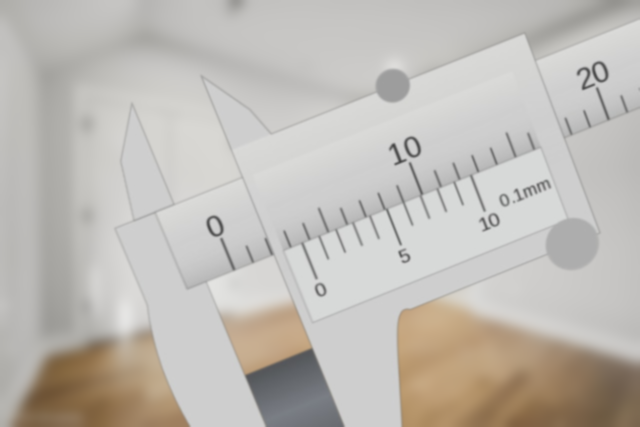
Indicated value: 3.6mm
